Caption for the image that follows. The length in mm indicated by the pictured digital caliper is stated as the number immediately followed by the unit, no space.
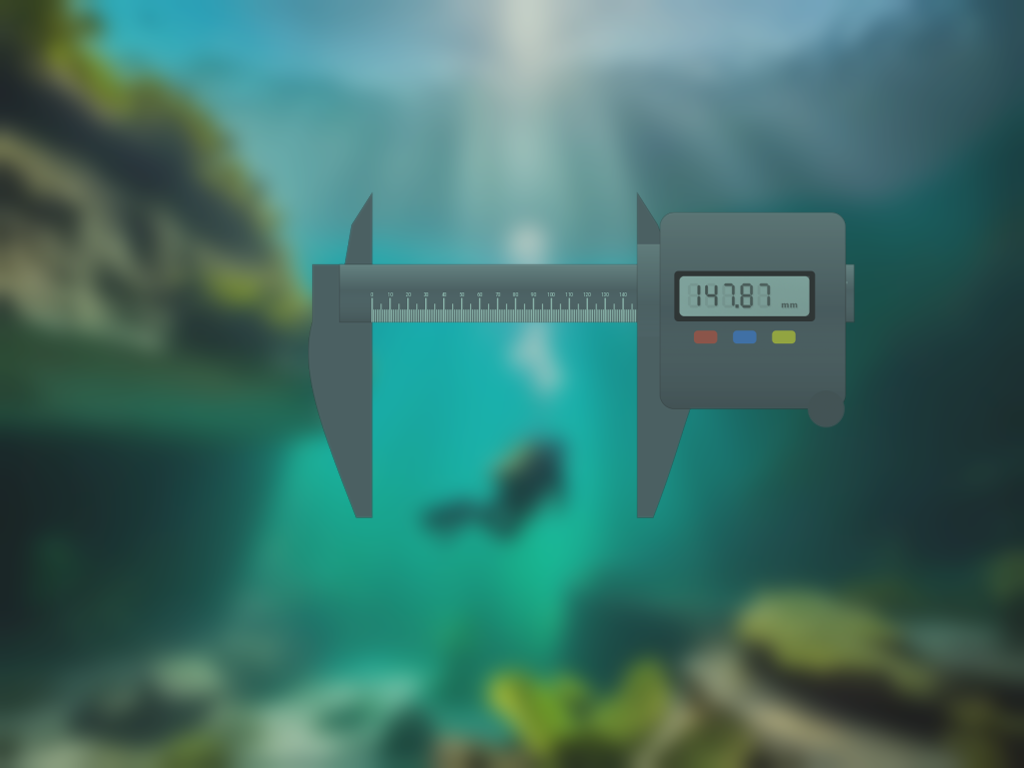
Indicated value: 147.87mm
